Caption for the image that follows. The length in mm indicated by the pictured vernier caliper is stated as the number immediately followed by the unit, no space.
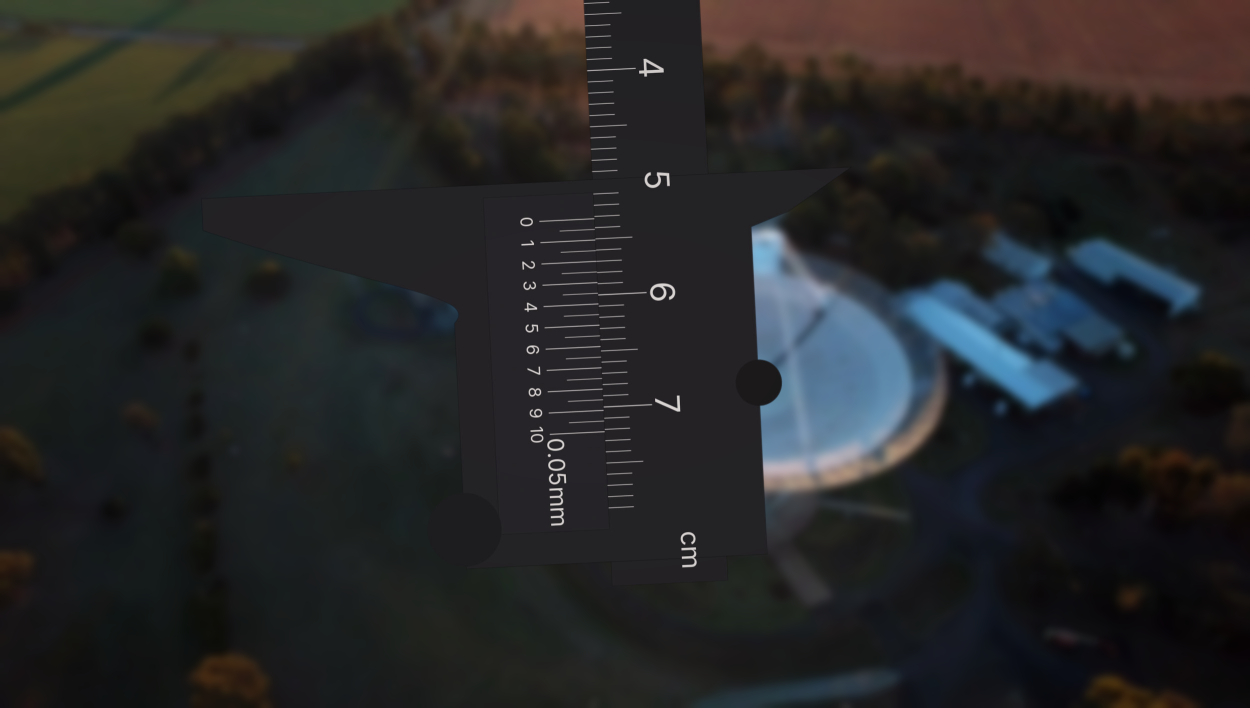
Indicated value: 53.2mm
